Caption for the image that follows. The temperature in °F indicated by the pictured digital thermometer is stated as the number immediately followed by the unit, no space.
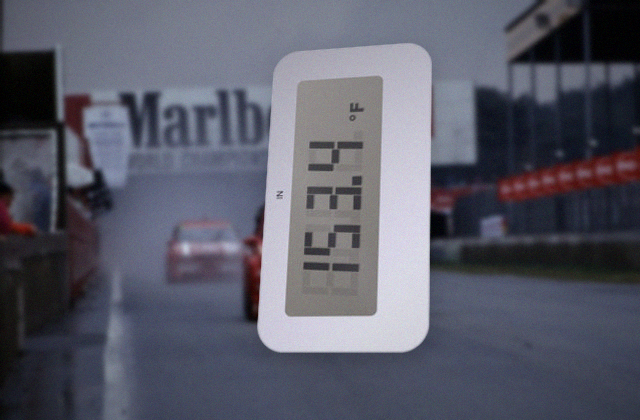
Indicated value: 153.4°F
